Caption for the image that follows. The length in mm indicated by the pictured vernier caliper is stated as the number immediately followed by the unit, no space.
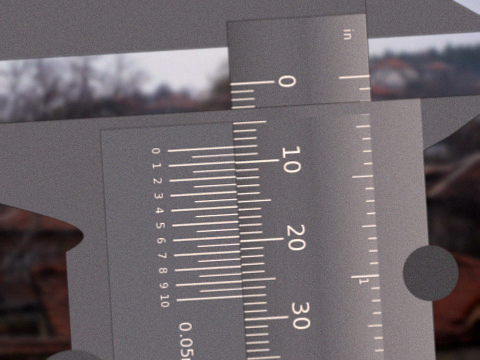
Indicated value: 8.0mm
